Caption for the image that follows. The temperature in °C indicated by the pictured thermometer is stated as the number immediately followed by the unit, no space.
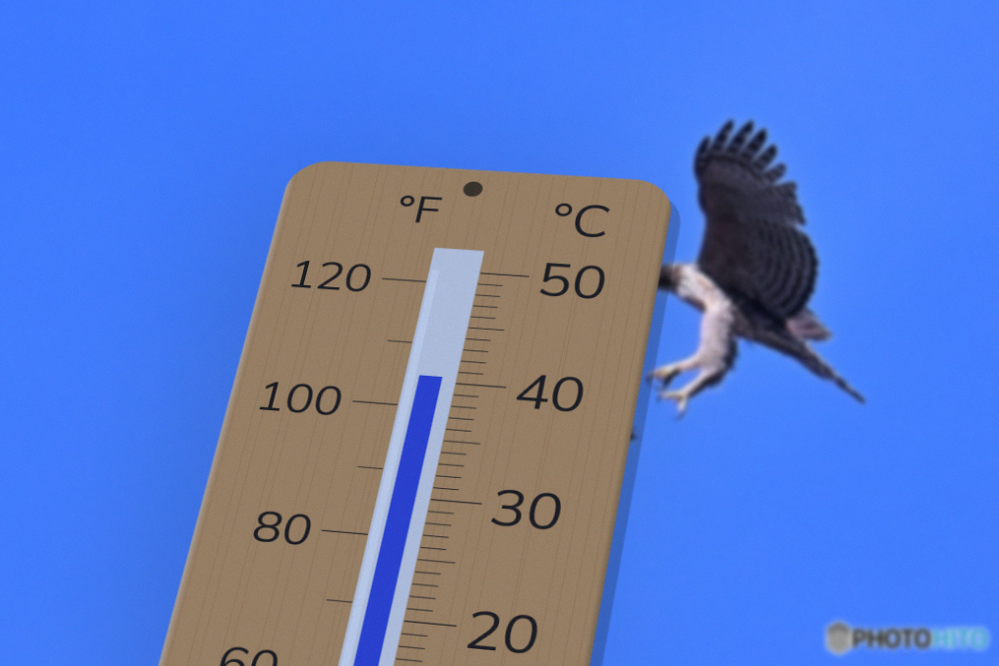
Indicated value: 40.5°C
